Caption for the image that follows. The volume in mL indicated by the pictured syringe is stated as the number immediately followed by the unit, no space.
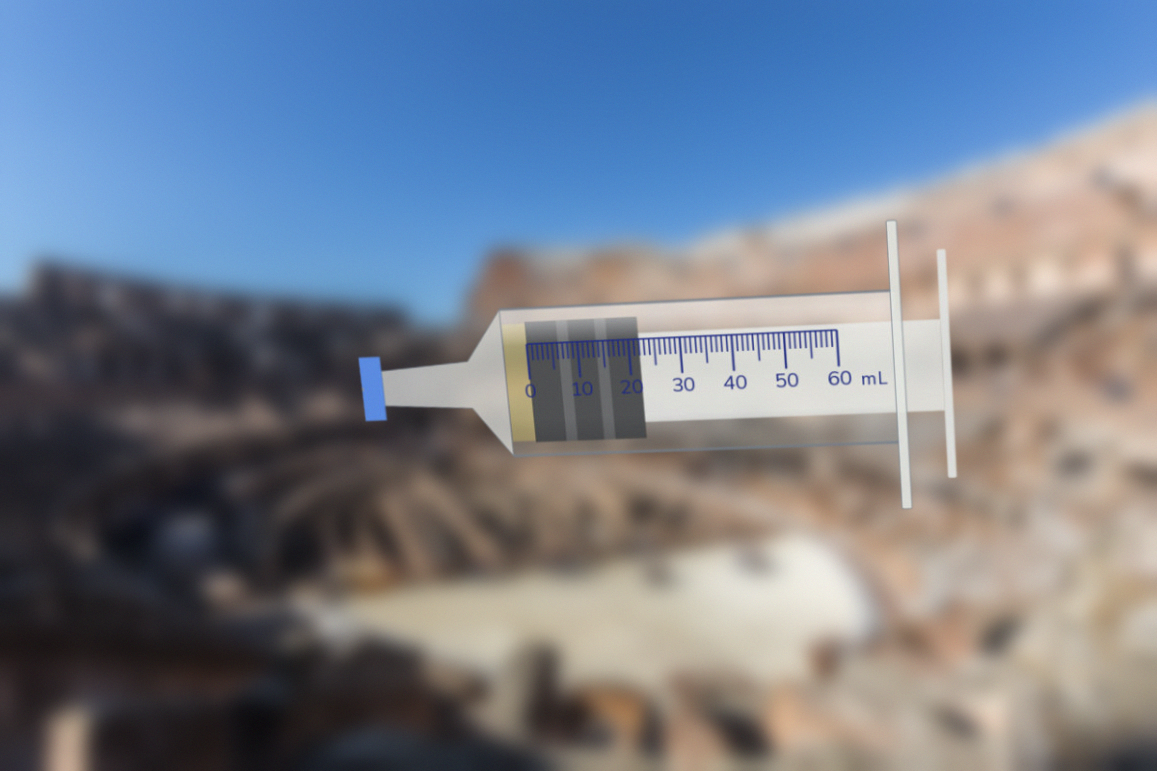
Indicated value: 0mL
